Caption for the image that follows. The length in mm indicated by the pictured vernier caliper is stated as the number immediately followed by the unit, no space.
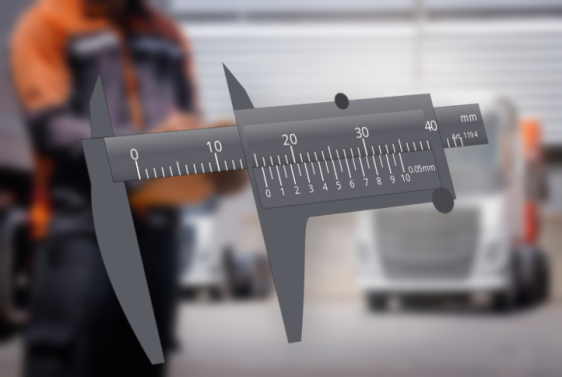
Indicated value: 15.6mm
